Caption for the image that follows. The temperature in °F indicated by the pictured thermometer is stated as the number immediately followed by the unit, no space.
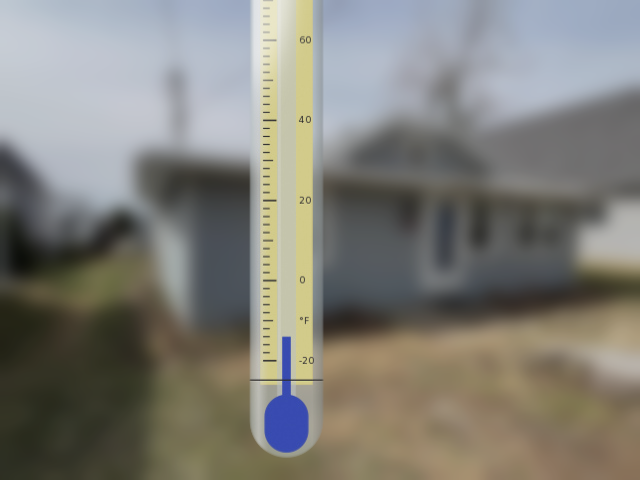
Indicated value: -14°F
